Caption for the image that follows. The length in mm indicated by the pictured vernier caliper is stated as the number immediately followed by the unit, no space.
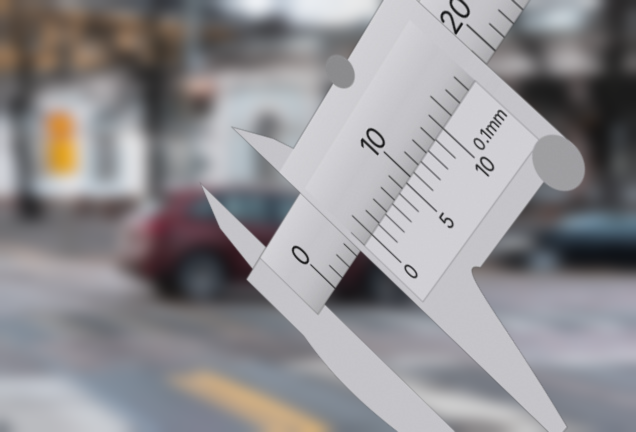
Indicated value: 5.0mm
